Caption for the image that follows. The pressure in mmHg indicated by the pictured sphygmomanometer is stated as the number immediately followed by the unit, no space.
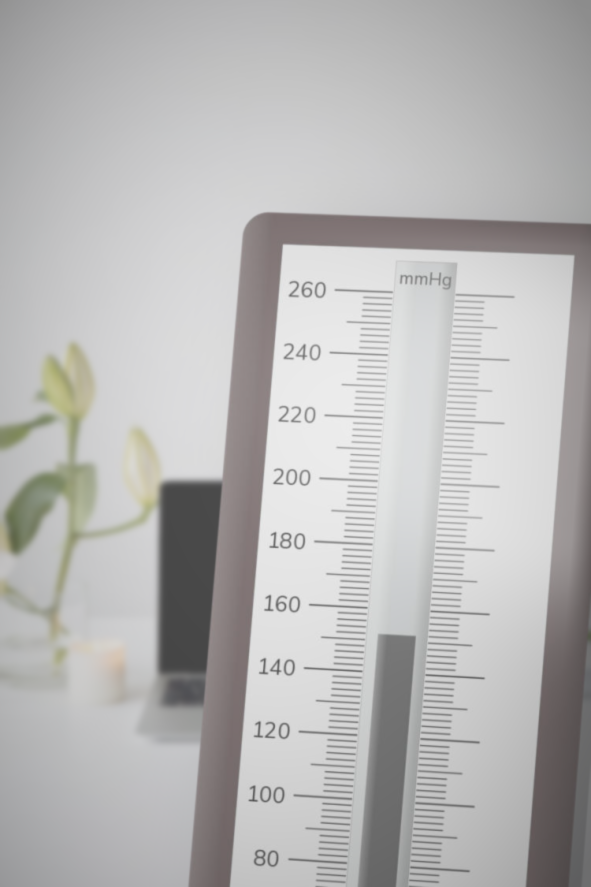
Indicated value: 152mmHg
